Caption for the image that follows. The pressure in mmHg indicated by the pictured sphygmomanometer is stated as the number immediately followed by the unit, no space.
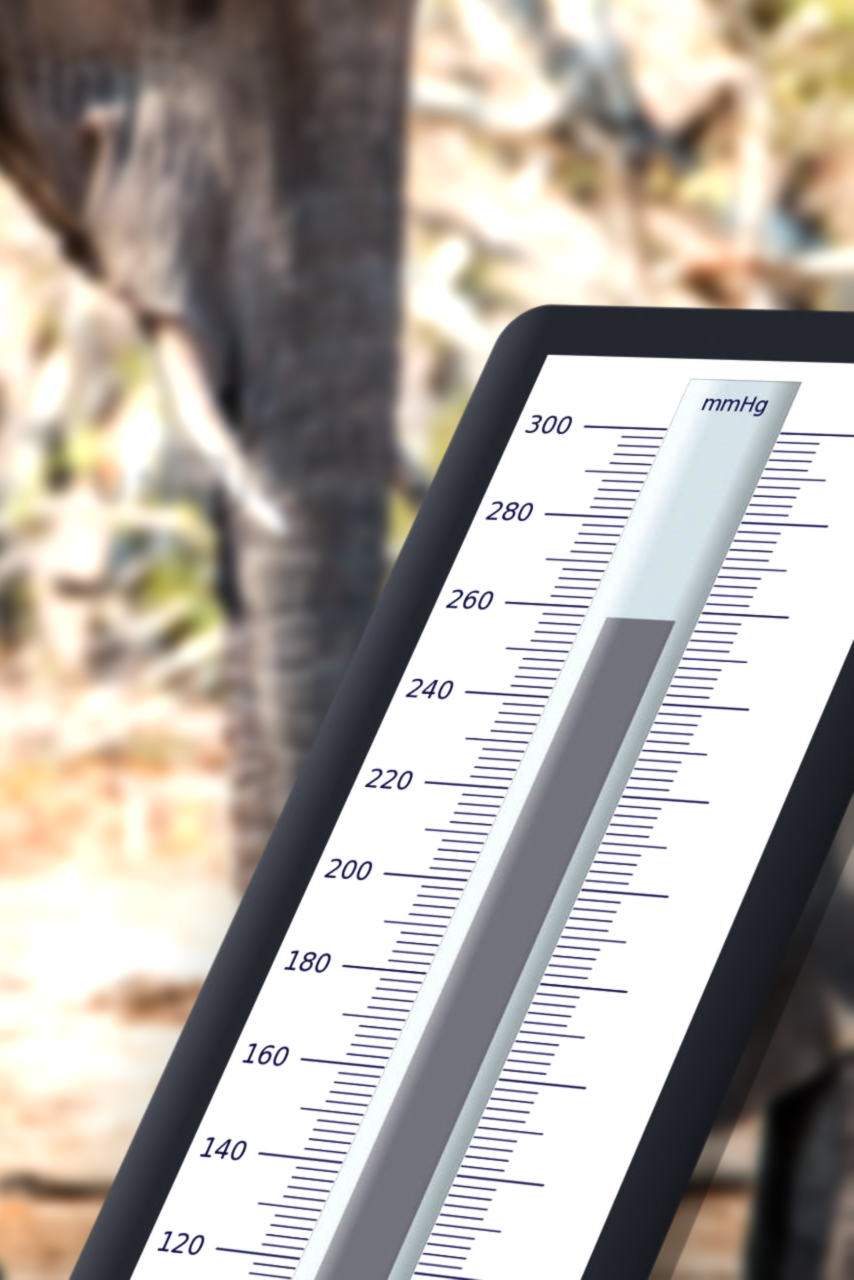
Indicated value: 258mmHg
